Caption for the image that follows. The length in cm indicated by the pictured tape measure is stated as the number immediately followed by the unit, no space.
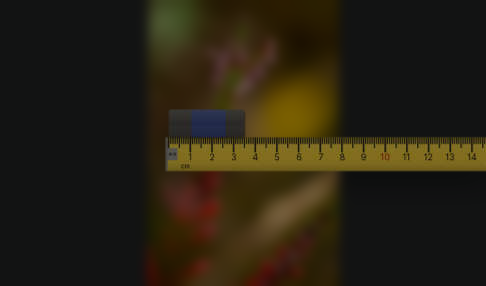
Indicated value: 3.5cm
